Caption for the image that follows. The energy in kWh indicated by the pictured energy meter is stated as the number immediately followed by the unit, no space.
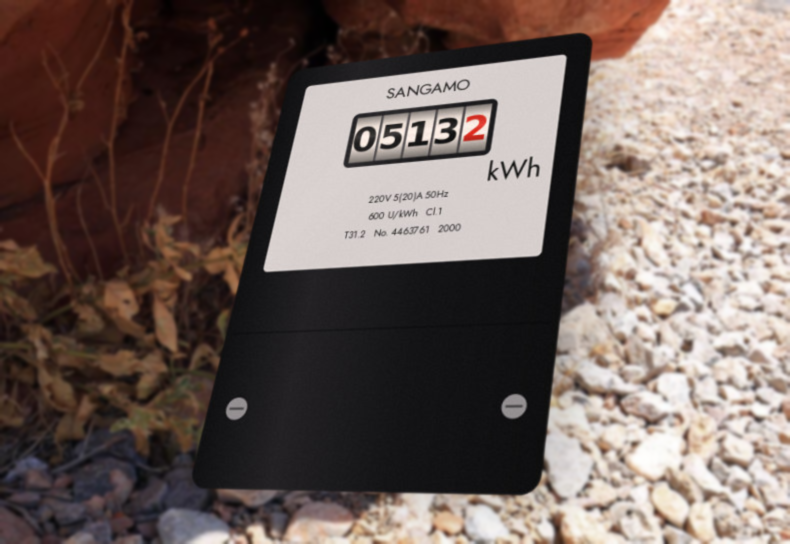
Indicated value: 513.2kWh
